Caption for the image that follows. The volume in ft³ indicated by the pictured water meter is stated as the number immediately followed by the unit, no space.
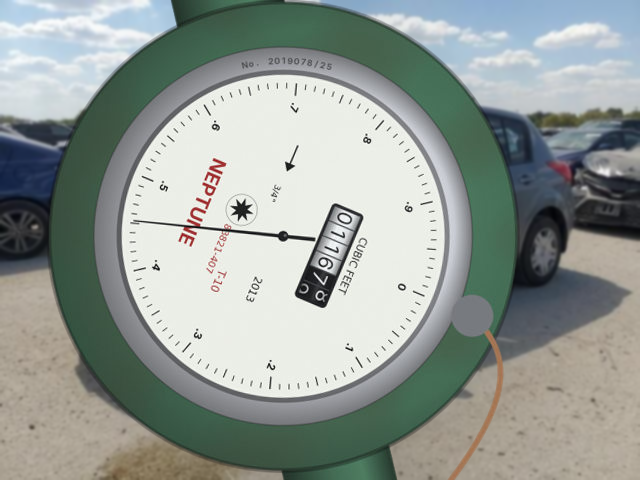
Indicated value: 11678.45ft³
